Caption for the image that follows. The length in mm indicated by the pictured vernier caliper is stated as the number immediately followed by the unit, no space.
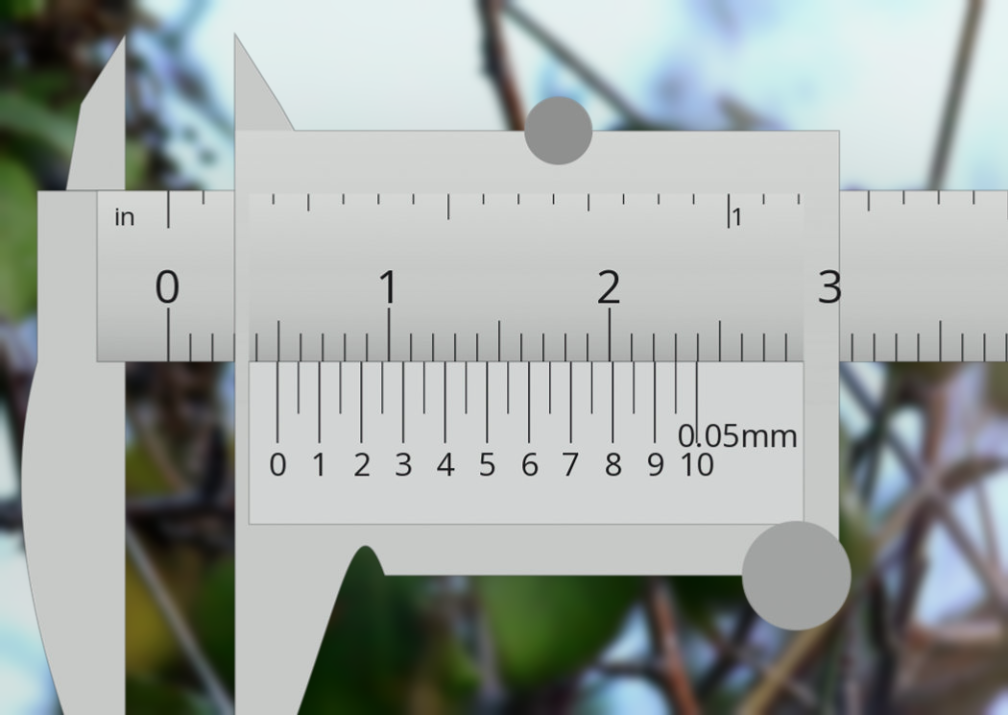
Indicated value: 4.95mm
